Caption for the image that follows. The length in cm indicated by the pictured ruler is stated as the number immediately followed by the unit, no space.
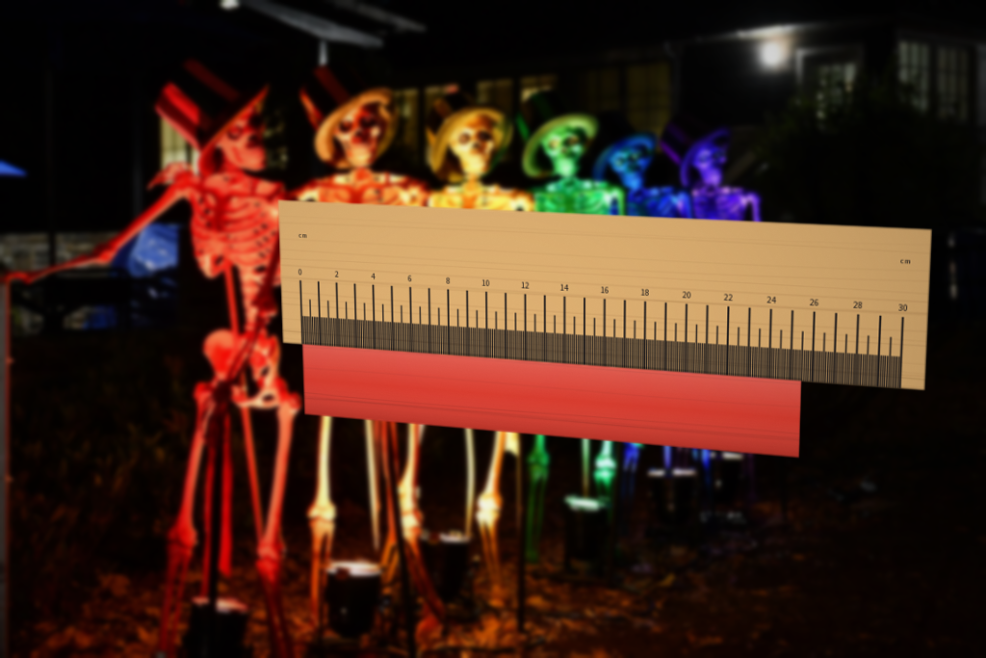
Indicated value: 25.5cm
